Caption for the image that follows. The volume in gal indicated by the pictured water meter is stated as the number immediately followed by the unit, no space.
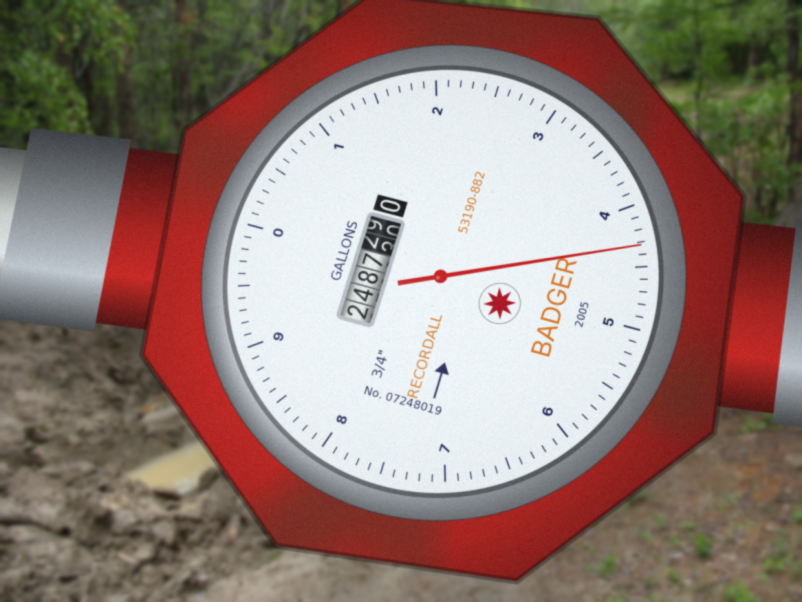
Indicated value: 2487294.3gal
